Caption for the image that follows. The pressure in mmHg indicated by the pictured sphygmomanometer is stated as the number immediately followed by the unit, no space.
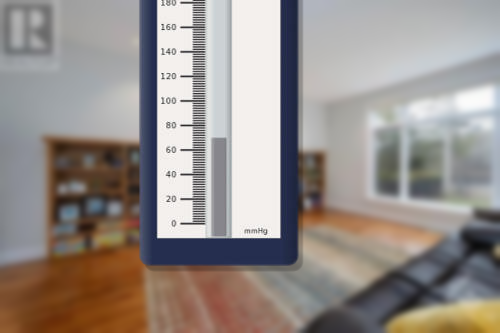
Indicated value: 70mmHg
